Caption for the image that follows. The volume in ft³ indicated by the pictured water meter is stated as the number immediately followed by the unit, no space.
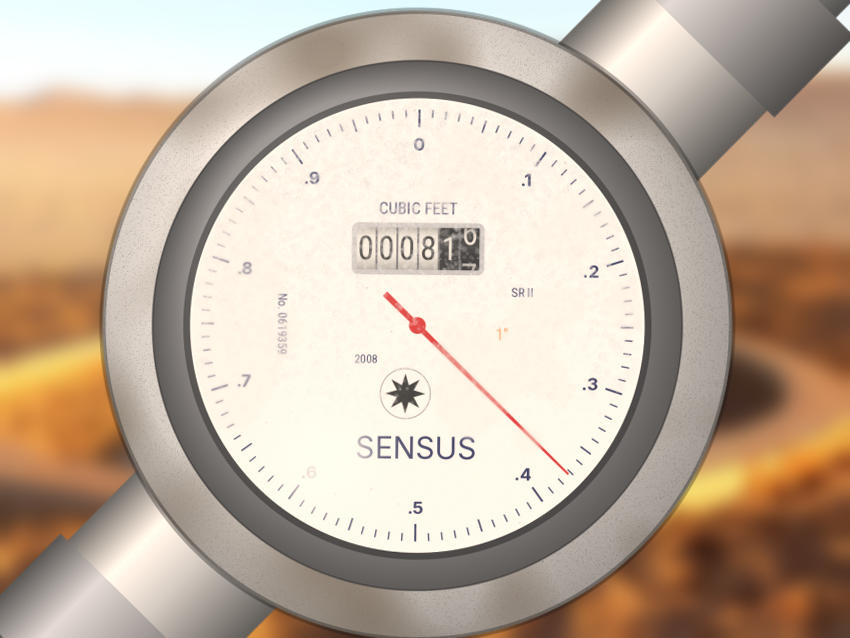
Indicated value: 816.37ft³
